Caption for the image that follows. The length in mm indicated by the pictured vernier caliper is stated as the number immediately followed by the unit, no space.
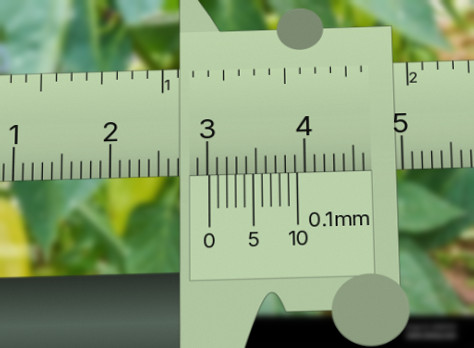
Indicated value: 30.2mm
